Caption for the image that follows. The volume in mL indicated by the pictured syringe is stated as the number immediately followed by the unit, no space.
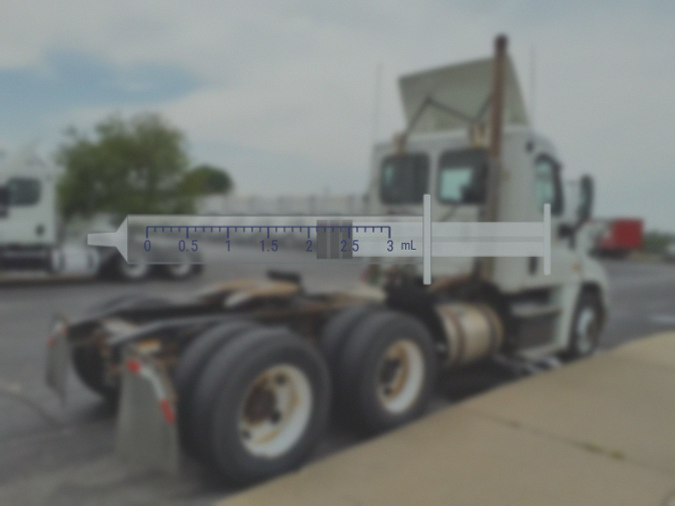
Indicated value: 2.1mL
